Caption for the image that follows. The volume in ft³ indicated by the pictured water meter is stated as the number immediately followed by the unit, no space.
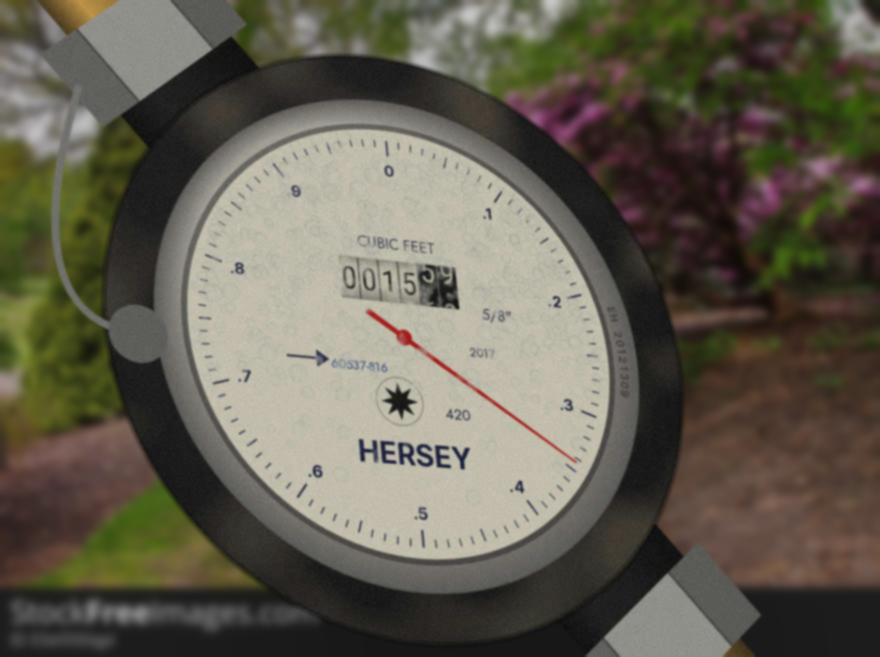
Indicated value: 1559.34ft³
